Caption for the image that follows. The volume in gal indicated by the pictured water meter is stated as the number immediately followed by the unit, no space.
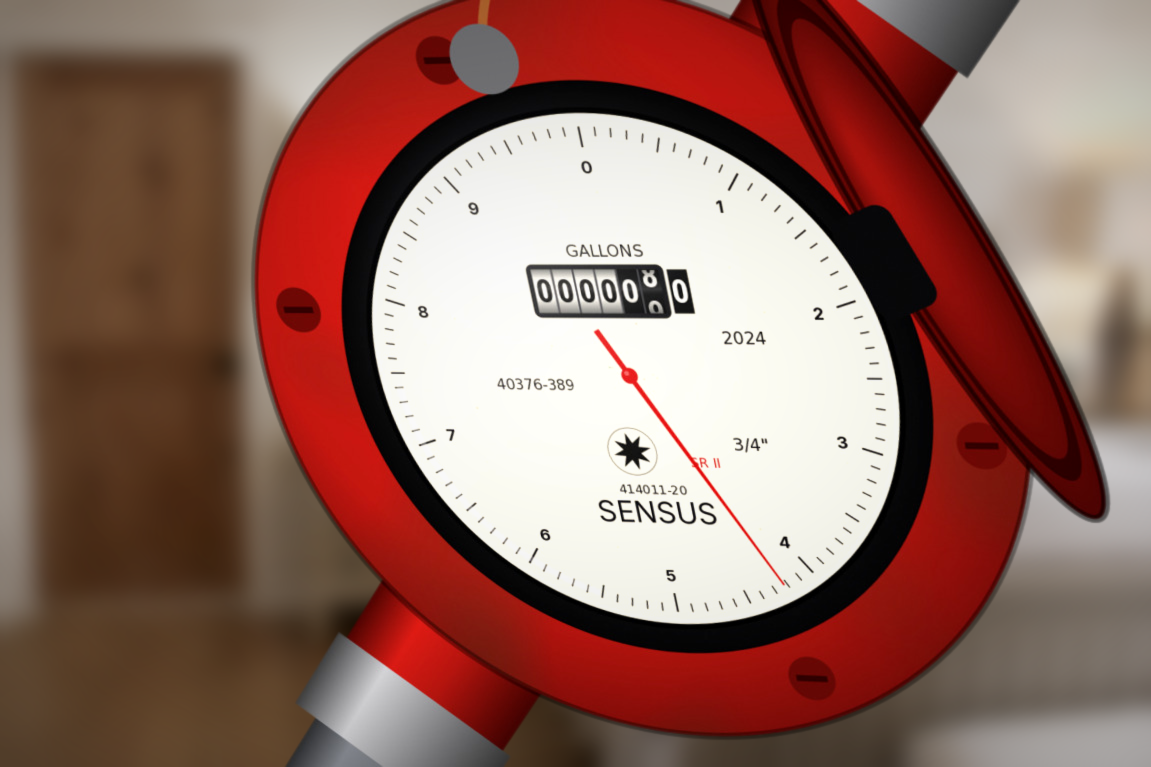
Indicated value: 84.2gal
